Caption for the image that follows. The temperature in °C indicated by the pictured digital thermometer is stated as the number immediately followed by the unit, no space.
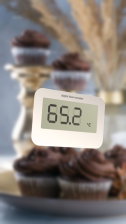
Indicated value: 65.2°C
